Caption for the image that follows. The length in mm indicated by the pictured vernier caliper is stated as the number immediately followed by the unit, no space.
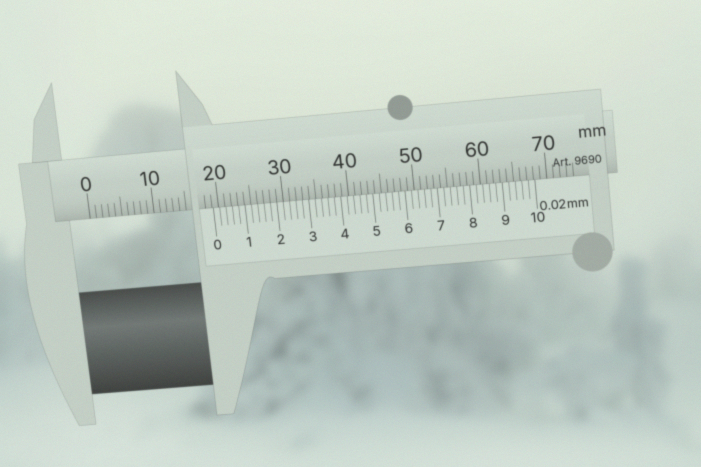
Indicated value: 19.2mm
